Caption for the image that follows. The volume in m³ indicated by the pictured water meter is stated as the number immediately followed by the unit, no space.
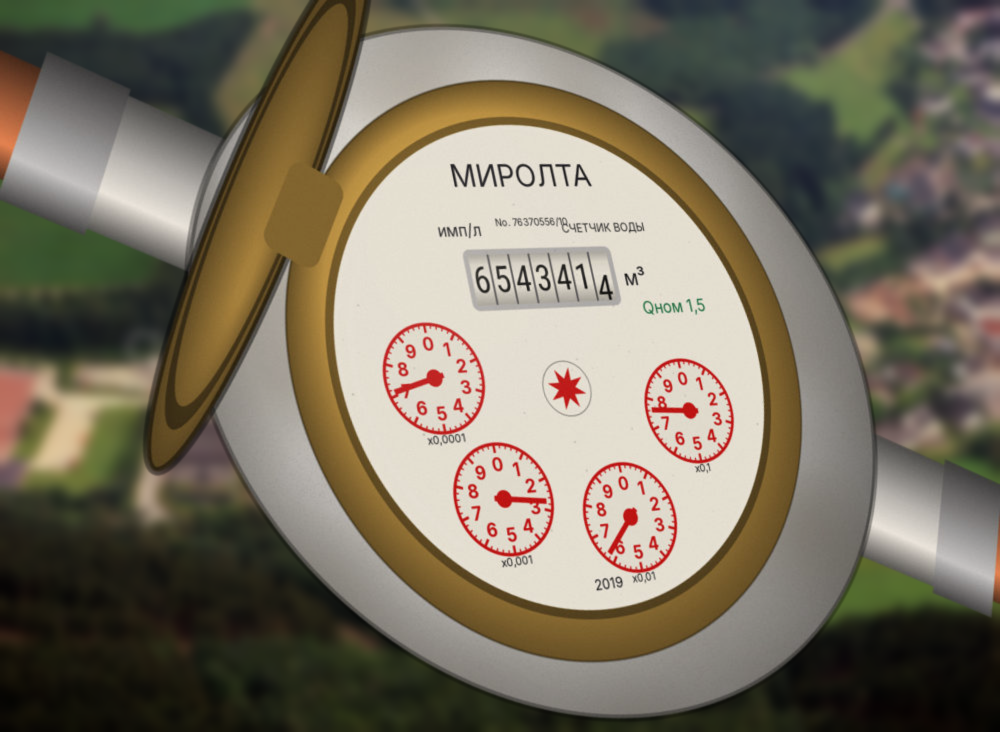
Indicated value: 6543413.7627m³
